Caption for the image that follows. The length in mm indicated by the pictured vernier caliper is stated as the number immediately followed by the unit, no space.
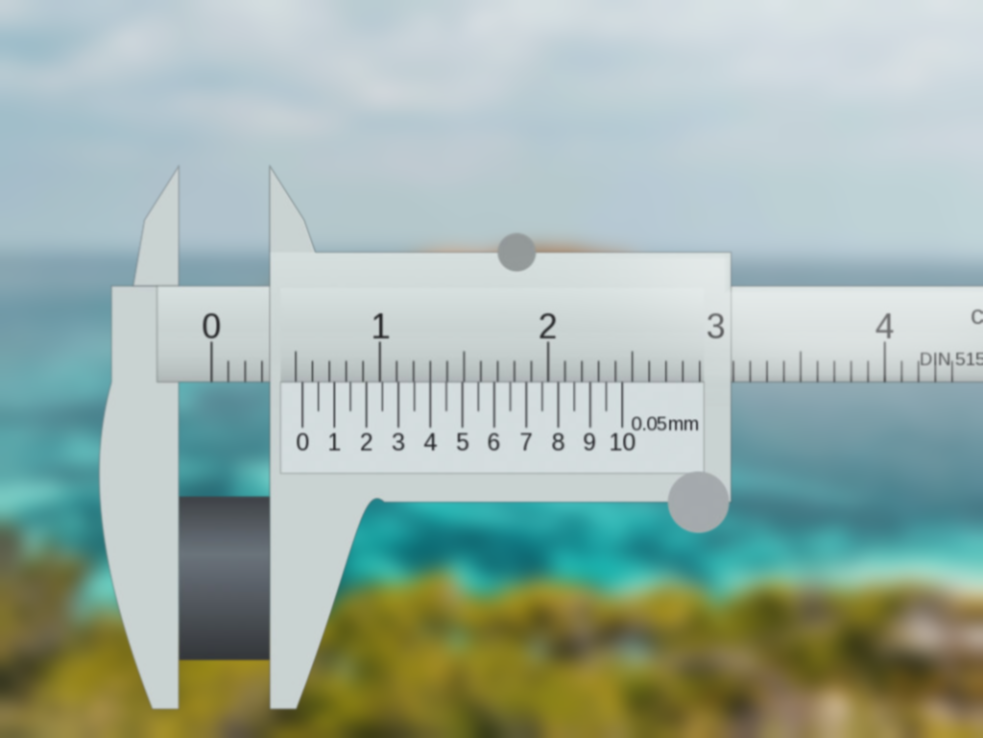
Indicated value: 5.4mm
